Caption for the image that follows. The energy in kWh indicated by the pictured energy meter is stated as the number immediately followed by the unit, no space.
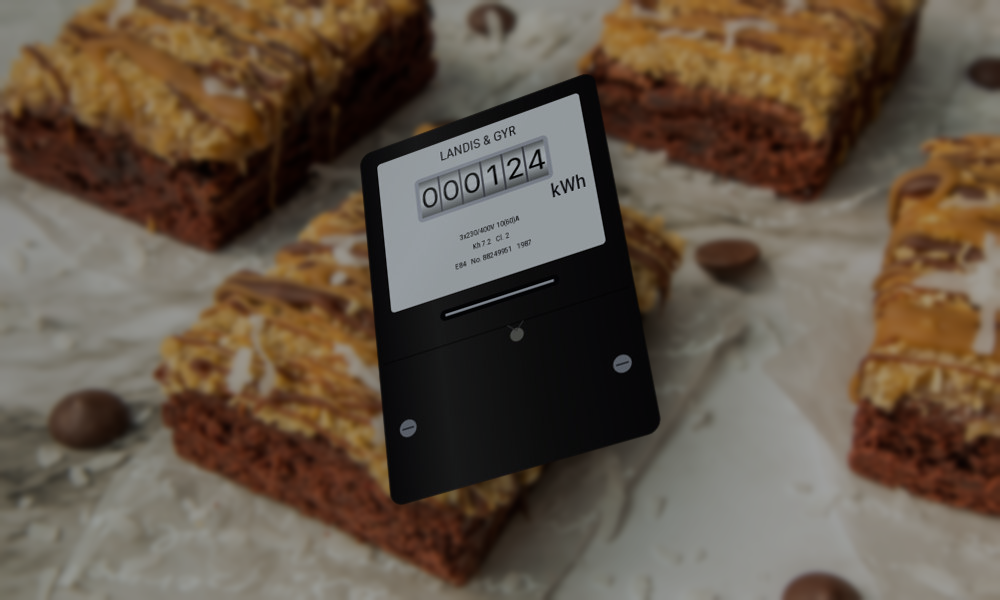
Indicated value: 124kWh
